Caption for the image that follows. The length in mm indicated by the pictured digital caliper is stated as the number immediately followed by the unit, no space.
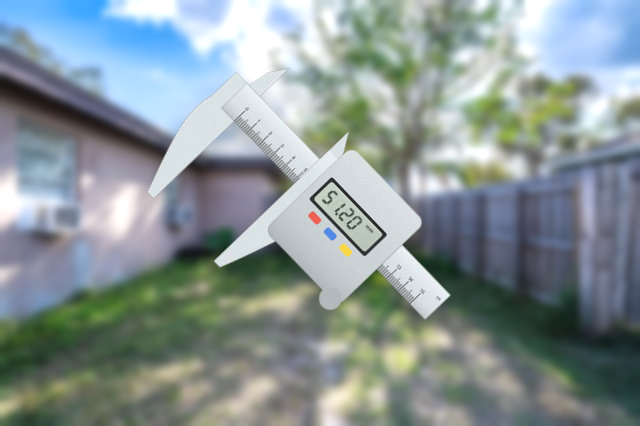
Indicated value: 51.20mm
